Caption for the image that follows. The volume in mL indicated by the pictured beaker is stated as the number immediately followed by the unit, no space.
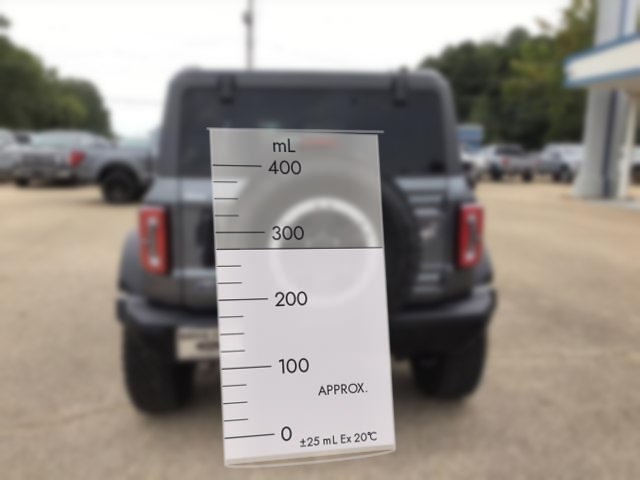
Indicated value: 275mL
